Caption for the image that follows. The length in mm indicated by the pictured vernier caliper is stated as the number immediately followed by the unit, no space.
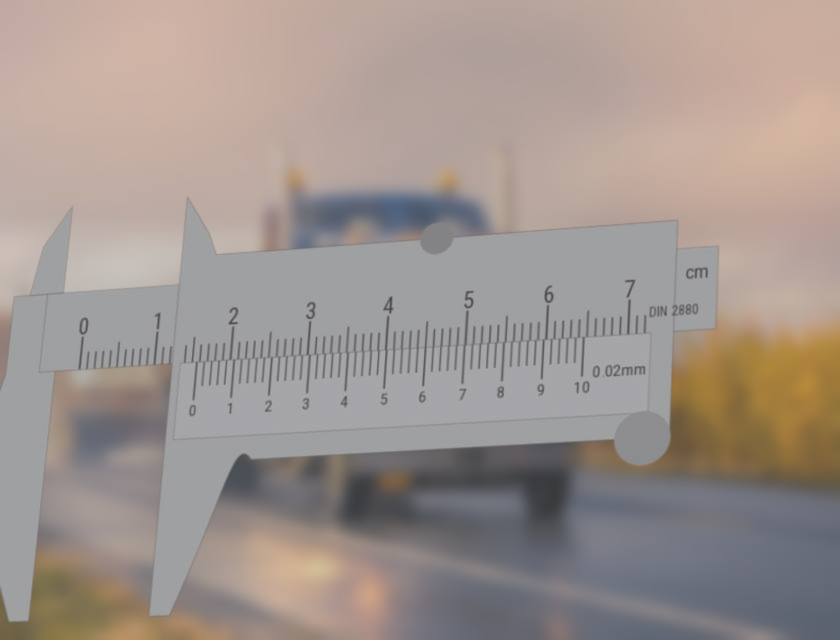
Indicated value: 15.6mm
